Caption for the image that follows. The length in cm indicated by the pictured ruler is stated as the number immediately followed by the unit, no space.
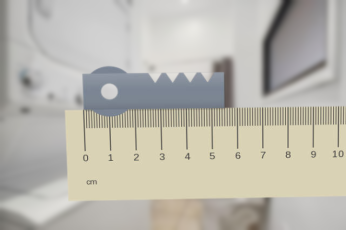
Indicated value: 5.5cm
